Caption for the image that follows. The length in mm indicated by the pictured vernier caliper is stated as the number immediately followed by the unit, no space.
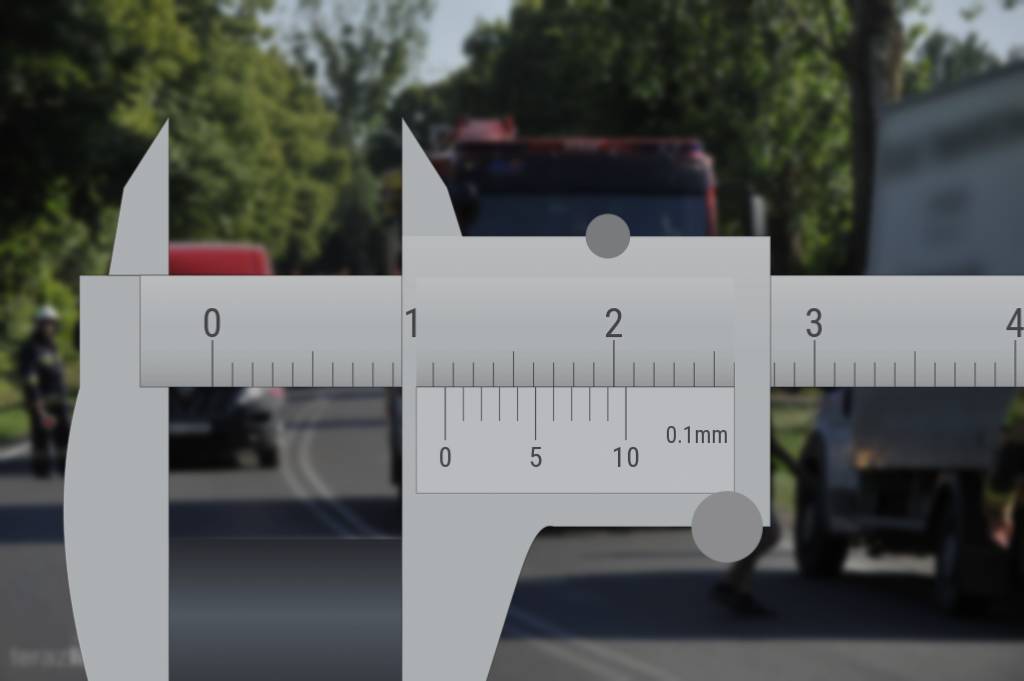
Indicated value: 11.6mm
